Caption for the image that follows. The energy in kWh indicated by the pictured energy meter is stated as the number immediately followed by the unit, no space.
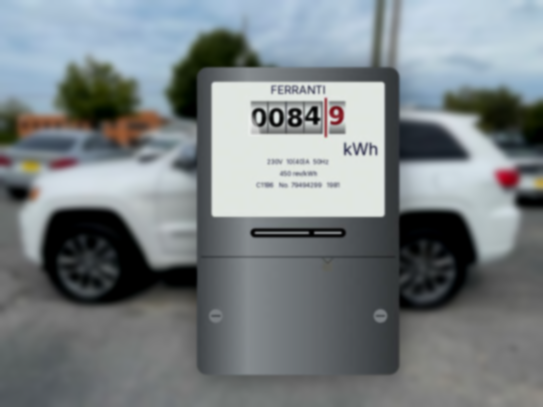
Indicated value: 84.9kWh
